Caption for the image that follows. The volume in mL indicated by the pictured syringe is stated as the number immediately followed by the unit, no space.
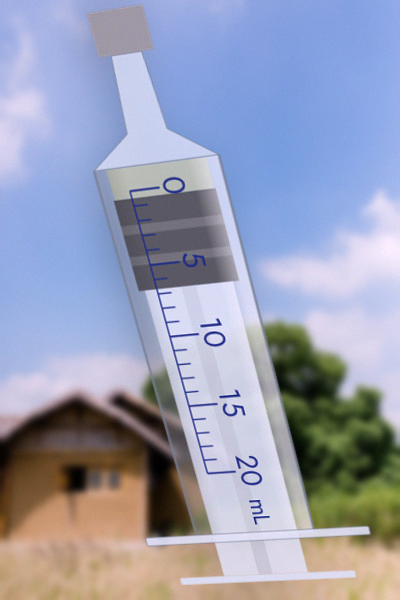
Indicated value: 0.5mL
